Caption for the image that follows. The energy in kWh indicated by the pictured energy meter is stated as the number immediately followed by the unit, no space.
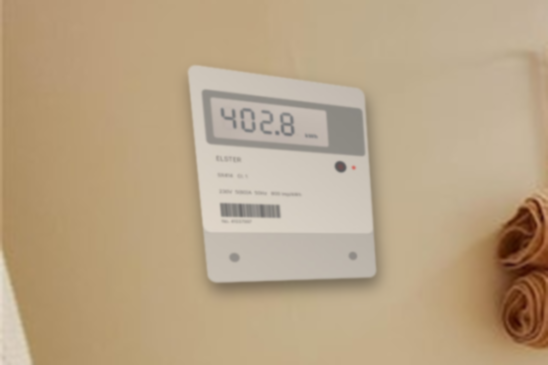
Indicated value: 402.8kWh
